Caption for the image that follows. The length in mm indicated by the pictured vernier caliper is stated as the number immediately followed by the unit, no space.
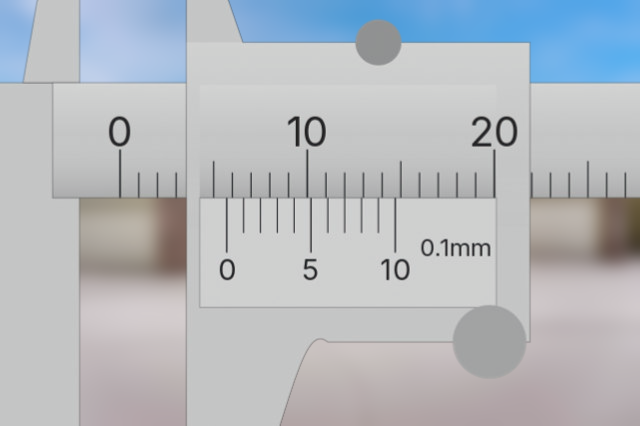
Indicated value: 5.7mm
